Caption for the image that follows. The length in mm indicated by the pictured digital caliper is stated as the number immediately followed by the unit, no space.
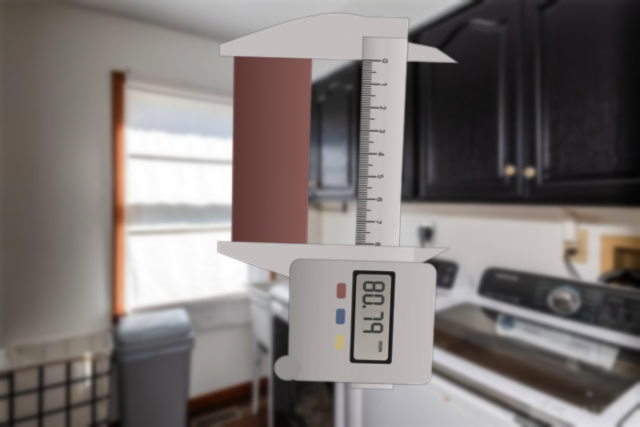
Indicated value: 80.79mm
